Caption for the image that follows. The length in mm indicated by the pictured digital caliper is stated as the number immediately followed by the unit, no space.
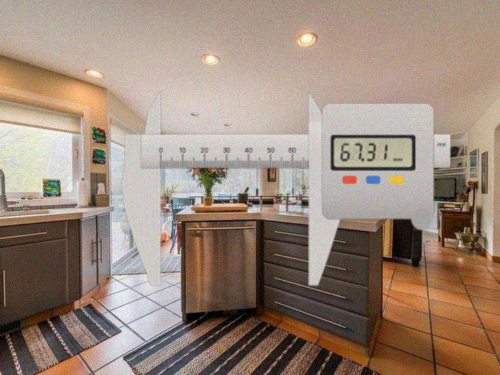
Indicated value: 67.31mm
